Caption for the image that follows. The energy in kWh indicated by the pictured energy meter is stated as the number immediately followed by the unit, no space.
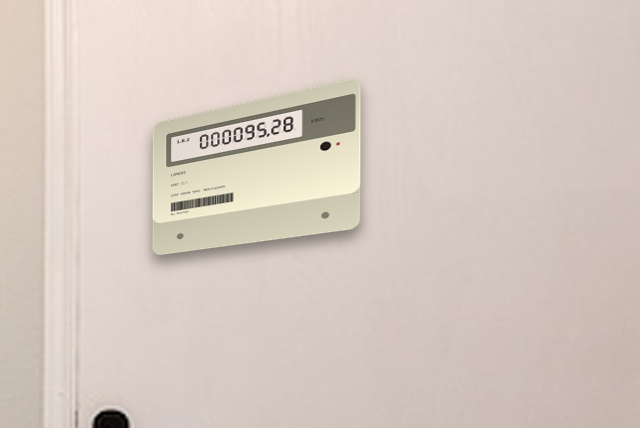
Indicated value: 95.28kWh
